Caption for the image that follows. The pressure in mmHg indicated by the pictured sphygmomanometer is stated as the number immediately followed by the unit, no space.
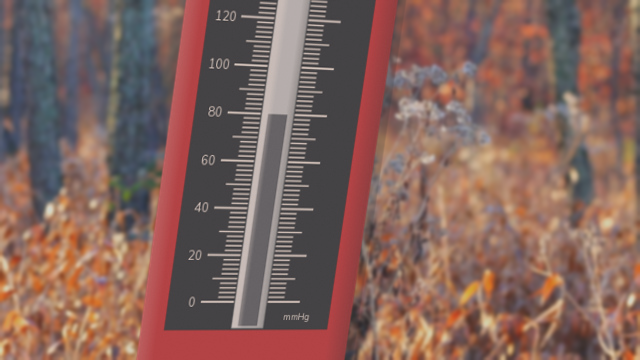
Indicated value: 80mmHg
